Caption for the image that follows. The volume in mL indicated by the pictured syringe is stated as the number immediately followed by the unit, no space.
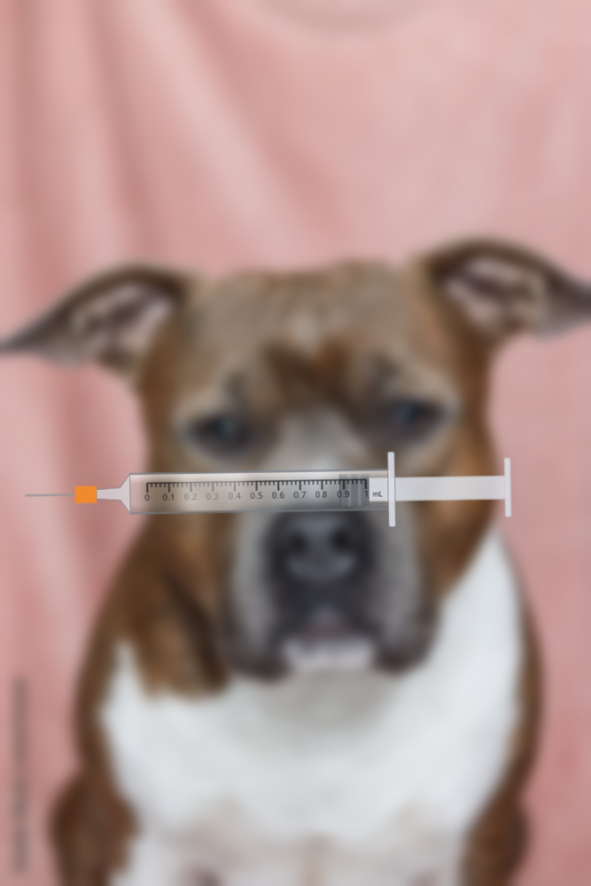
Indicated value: 0.88mL
